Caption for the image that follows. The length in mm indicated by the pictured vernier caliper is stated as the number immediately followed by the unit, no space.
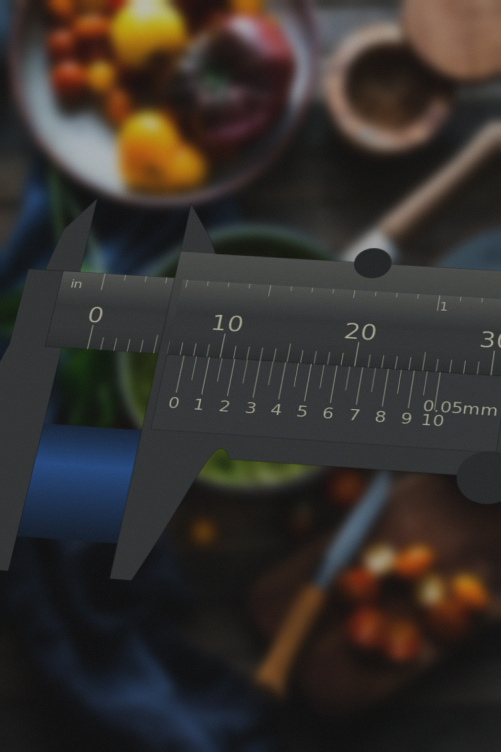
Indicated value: 7.3mm
